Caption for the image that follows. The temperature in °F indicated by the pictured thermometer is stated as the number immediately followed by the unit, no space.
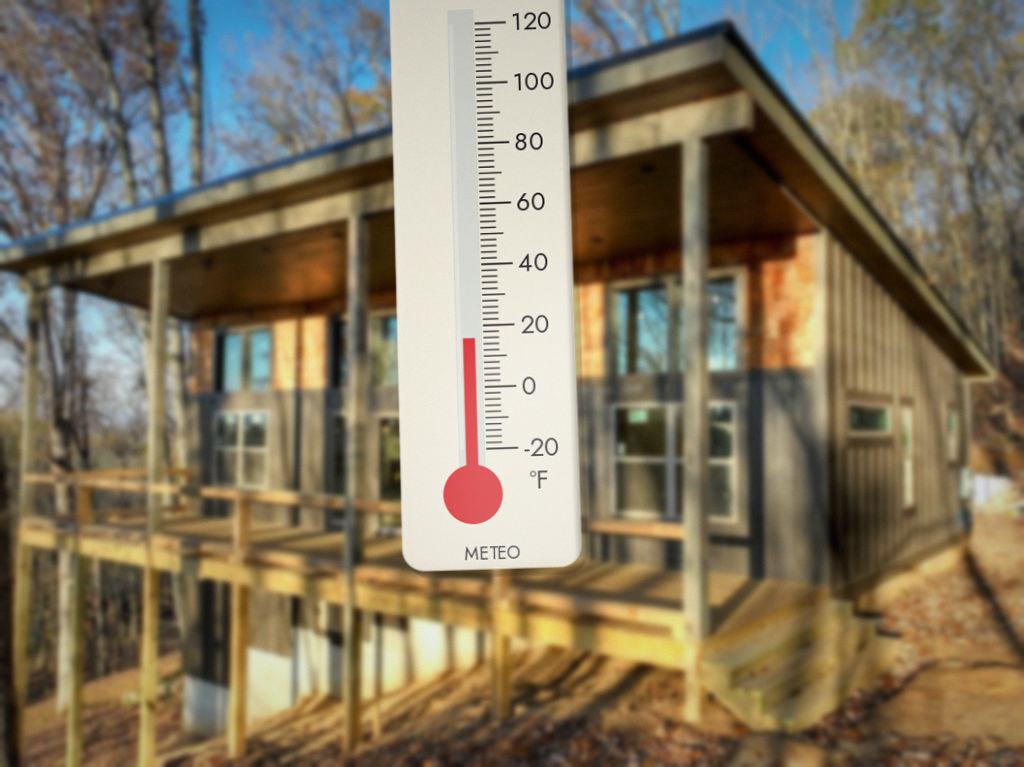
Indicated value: 16°F
